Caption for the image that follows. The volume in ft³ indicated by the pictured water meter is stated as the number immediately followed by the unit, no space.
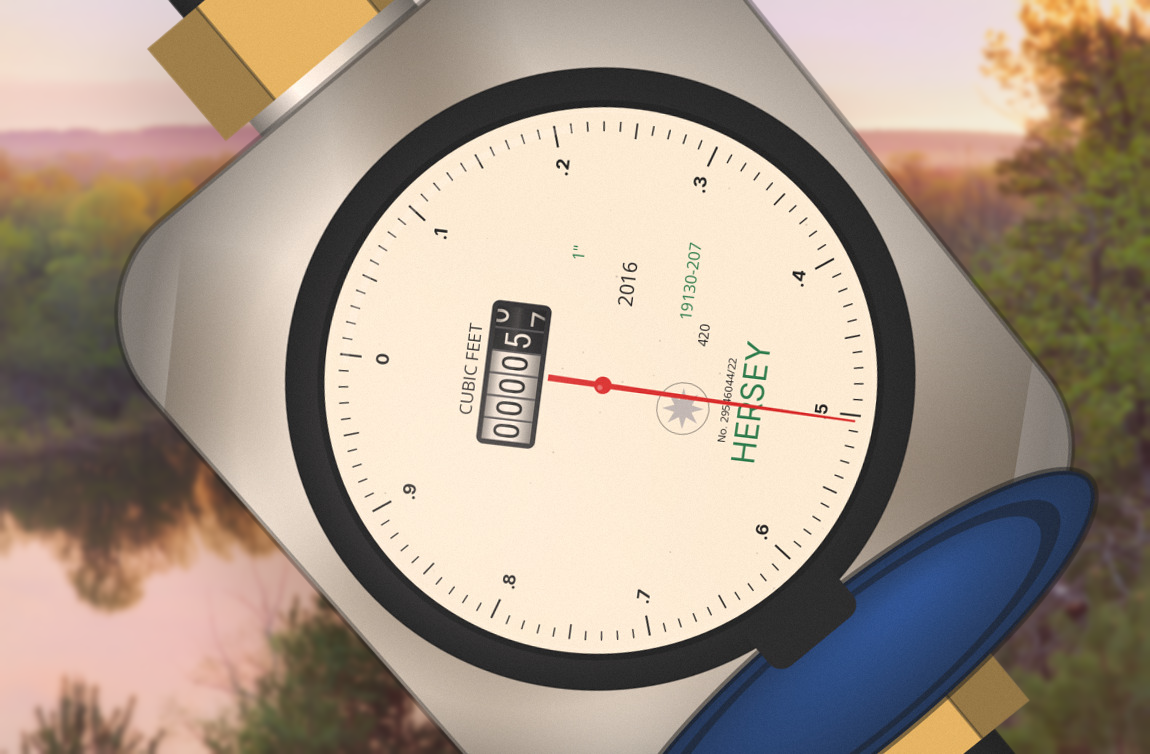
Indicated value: 56.50ft³
